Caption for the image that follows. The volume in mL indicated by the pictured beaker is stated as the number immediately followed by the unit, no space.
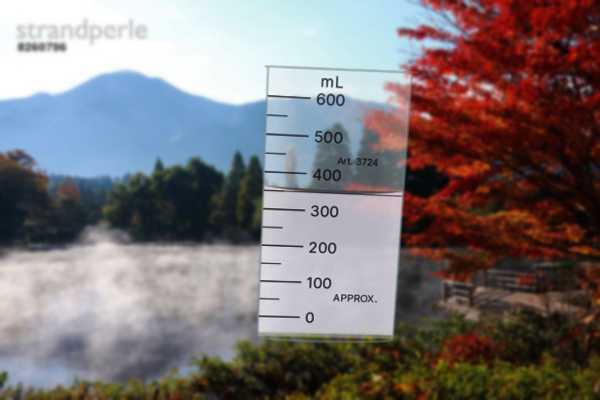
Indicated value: 350mL
